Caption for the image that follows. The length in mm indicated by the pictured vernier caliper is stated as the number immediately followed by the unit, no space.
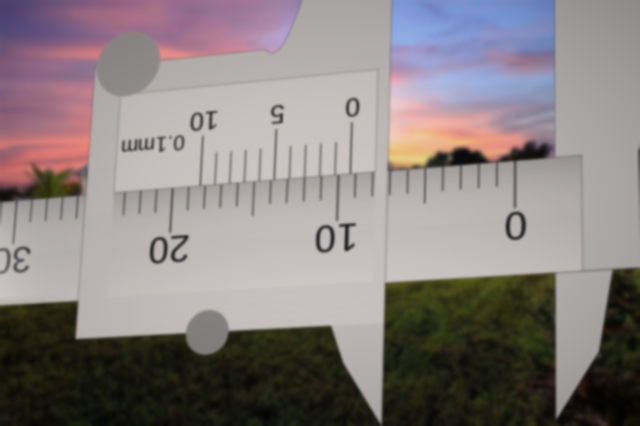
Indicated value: 9.3mm
